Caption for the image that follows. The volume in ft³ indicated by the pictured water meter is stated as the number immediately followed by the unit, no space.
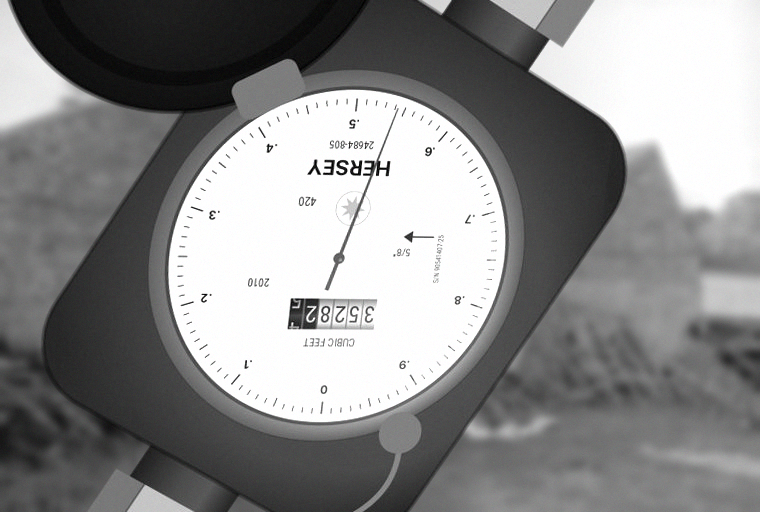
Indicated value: 352824.54ft³
